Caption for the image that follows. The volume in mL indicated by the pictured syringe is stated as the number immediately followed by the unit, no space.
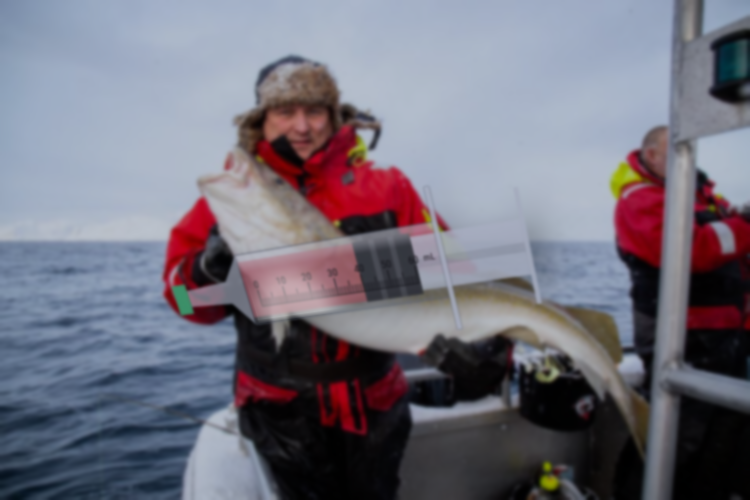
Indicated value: 40mL
